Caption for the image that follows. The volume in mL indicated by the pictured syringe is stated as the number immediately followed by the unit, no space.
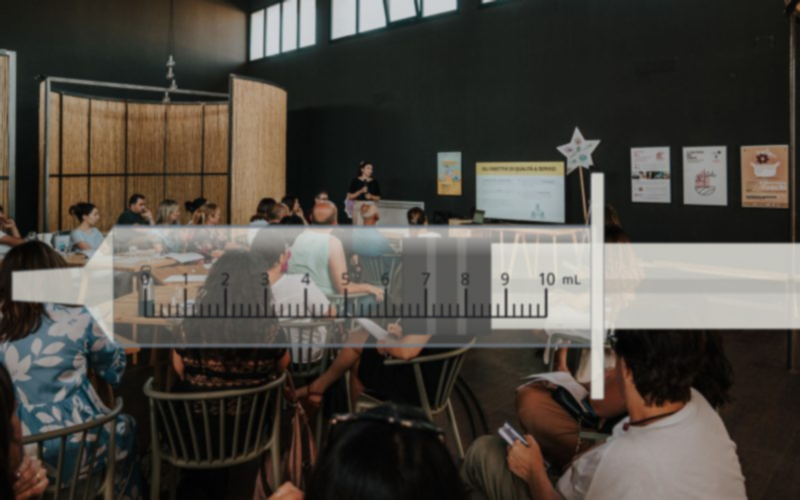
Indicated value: 6.4mL
